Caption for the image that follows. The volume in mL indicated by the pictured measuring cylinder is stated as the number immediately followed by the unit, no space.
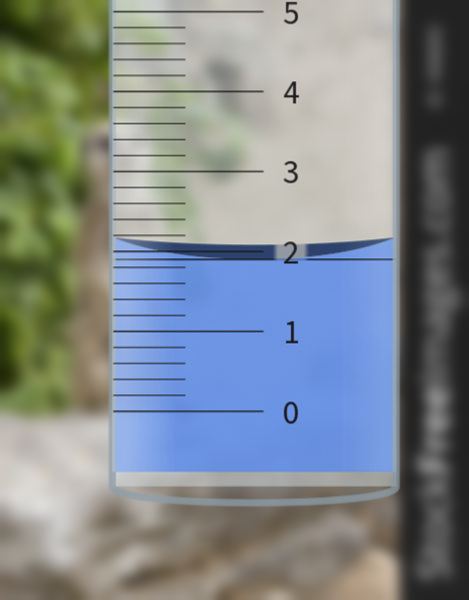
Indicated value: 1.9mL
